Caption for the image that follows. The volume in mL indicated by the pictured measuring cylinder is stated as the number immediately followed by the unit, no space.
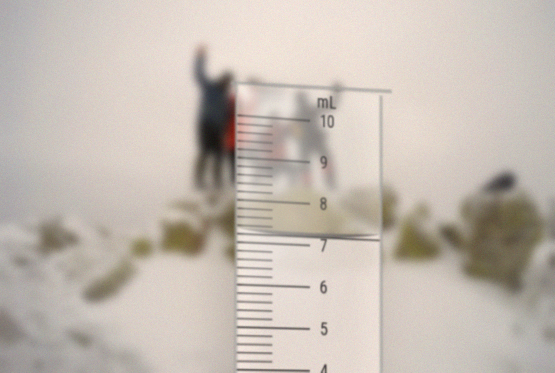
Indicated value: 7.2mL
